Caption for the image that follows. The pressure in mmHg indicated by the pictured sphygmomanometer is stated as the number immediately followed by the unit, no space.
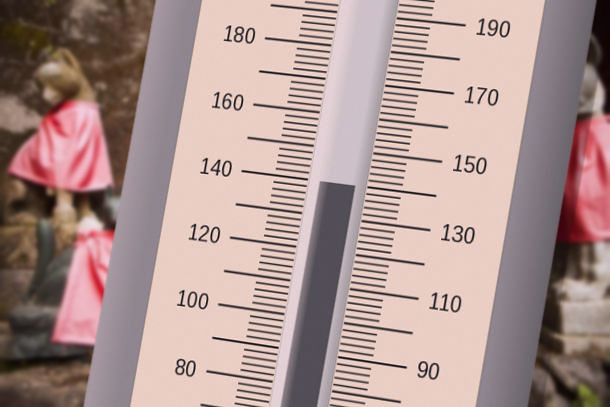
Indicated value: 140mmHg
